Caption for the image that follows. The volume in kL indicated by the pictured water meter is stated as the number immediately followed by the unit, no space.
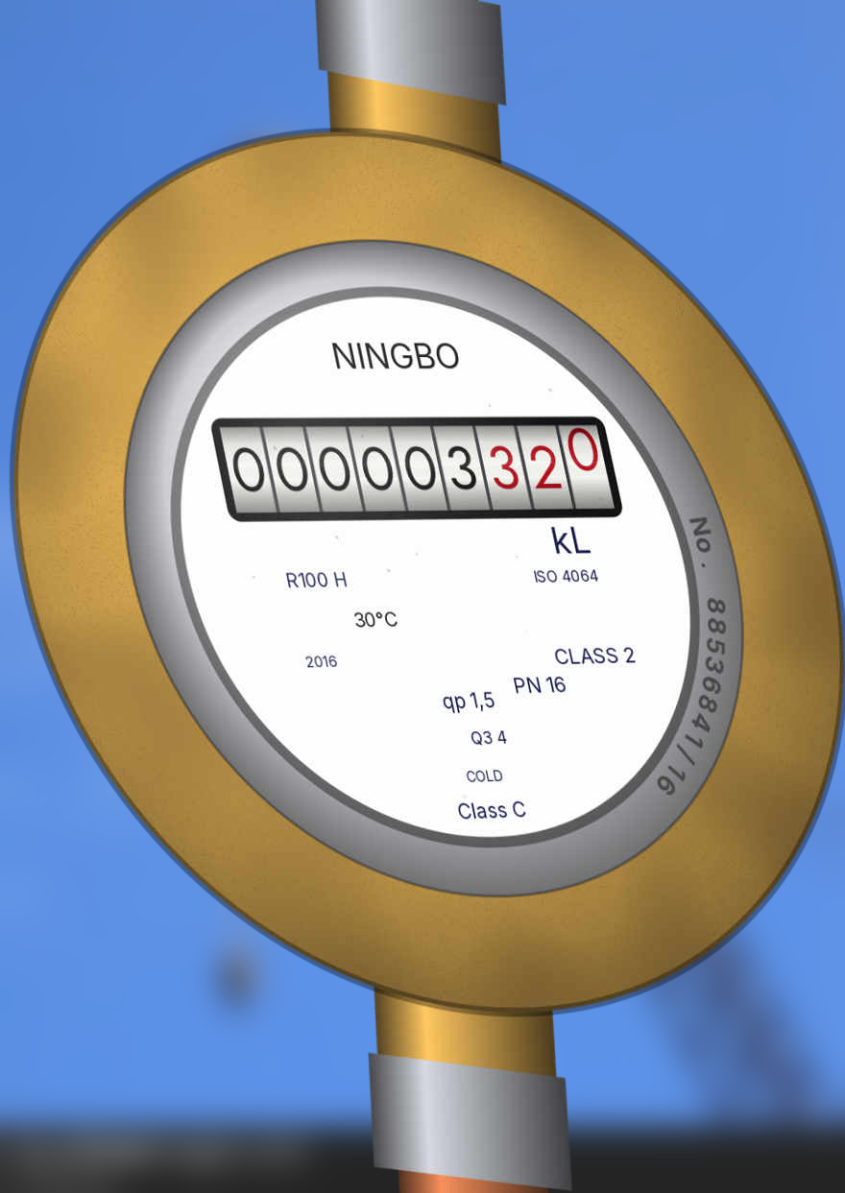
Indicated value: 3.320kL
